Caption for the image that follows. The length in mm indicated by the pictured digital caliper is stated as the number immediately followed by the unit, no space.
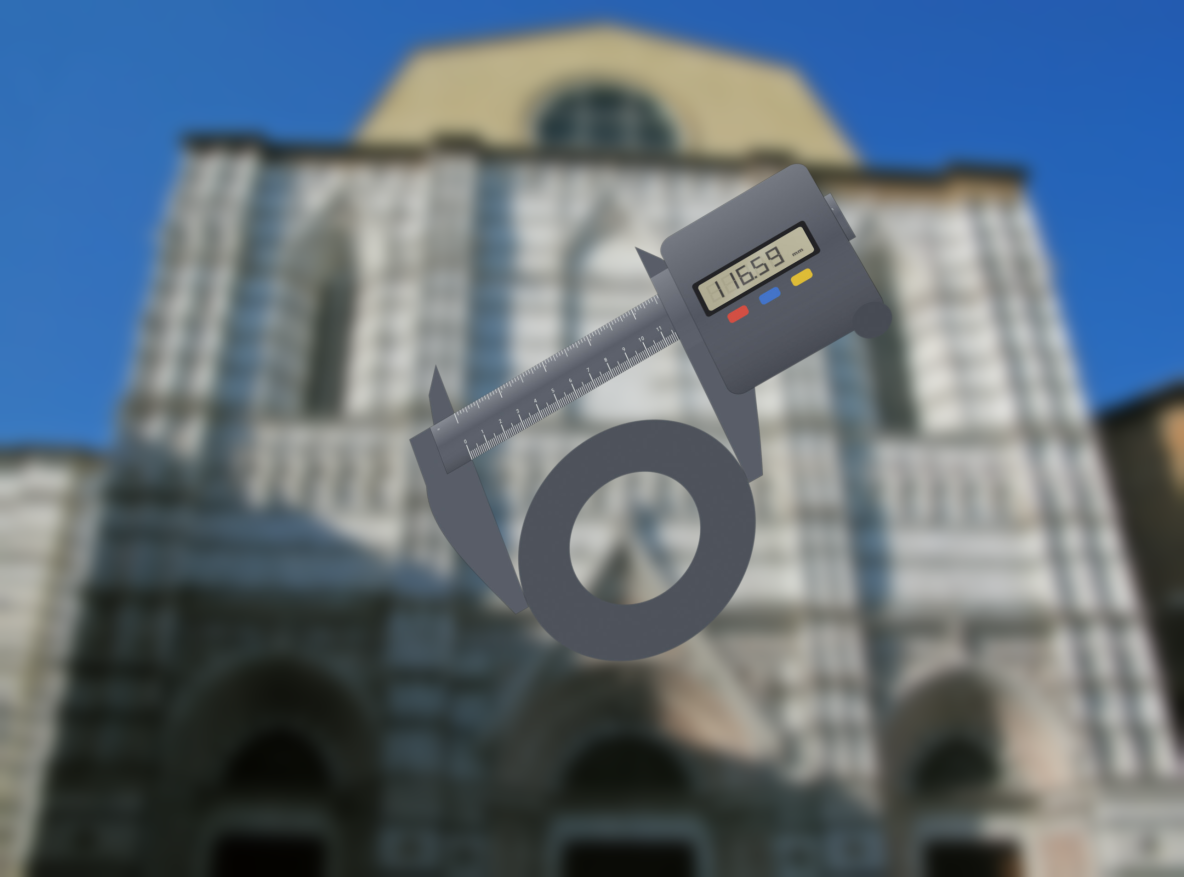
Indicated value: 116.59mm
